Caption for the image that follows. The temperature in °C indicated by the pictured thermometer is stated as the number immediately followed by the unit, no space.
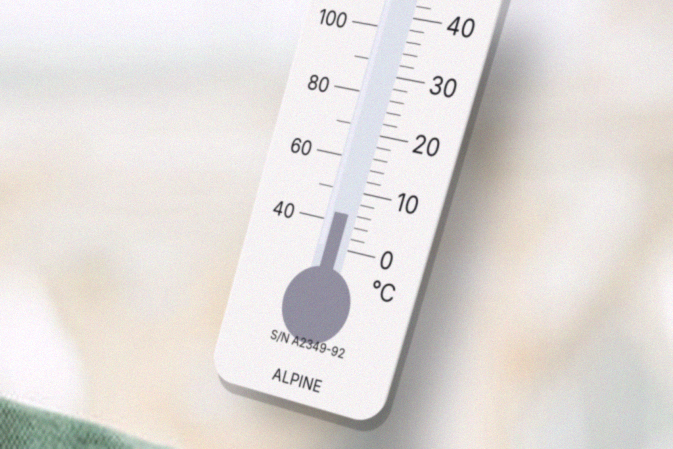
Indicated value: 6°C
